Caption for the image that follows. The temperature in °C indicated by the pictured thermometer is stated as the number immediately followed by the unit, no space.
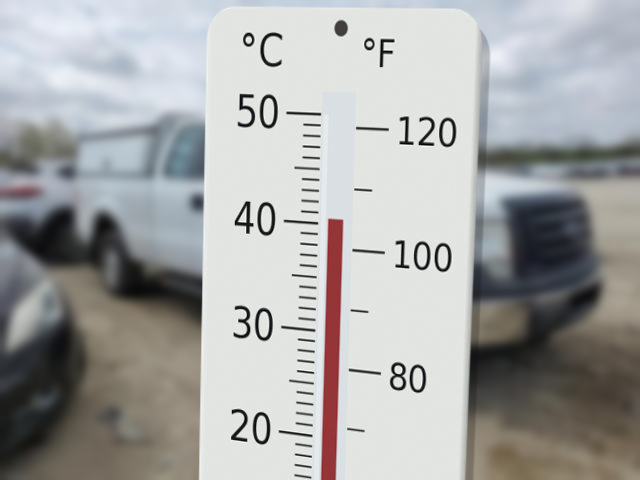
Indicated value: 40.5°C
